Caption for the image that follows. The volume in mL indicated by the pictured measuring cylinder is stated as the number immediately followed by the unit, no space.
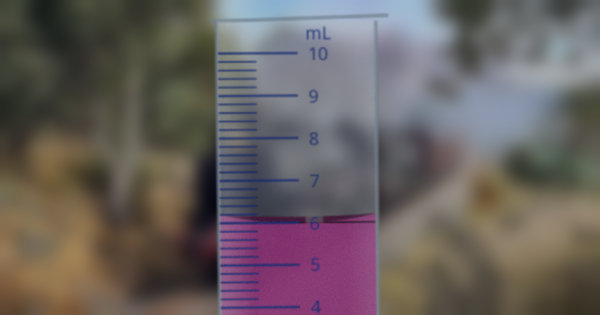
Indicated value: 6mL
